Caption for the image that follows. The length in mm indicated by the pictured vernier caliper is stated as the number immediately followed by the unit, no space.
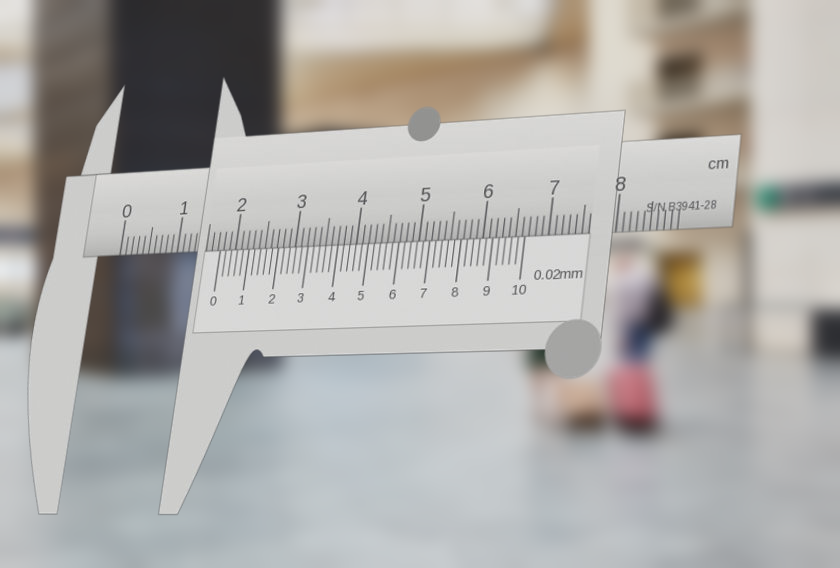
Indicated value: 17.4mm
